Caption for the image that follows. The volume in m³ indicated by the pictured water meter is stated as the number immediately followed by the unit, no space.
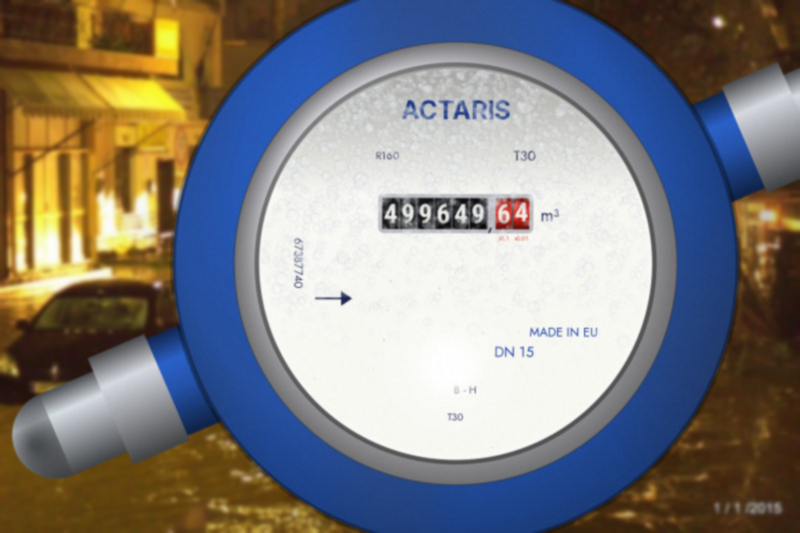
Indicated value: 499649.64m³
